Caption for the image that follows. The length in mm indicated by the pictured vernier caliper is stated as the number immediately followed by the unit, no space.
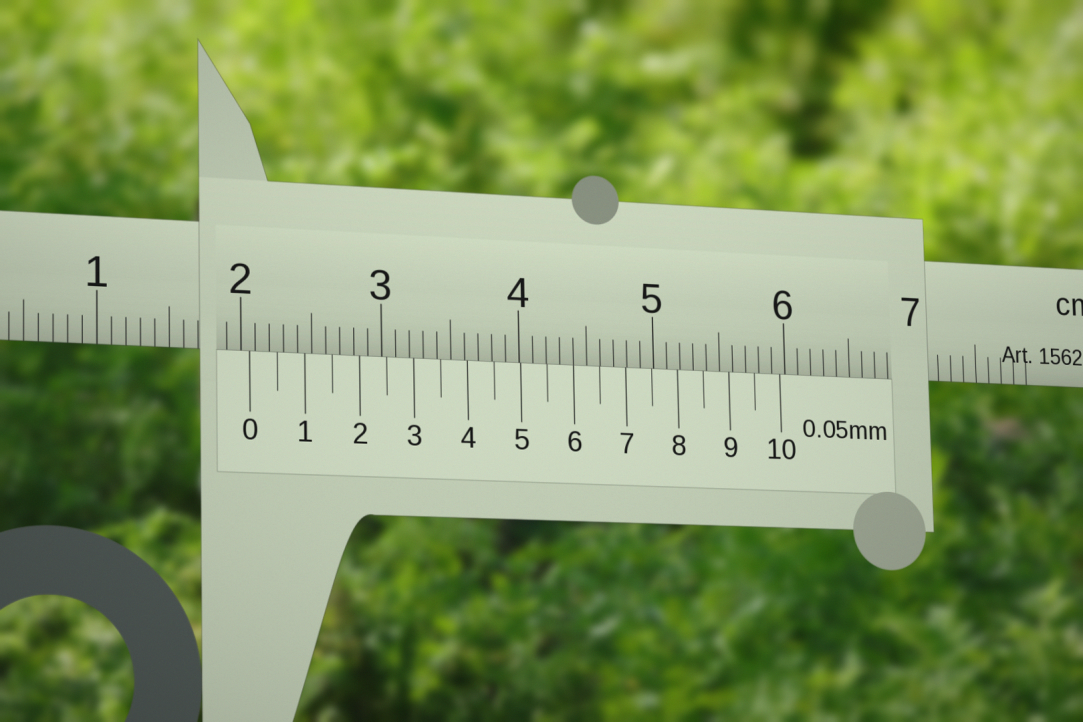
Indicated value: 20.6mm
